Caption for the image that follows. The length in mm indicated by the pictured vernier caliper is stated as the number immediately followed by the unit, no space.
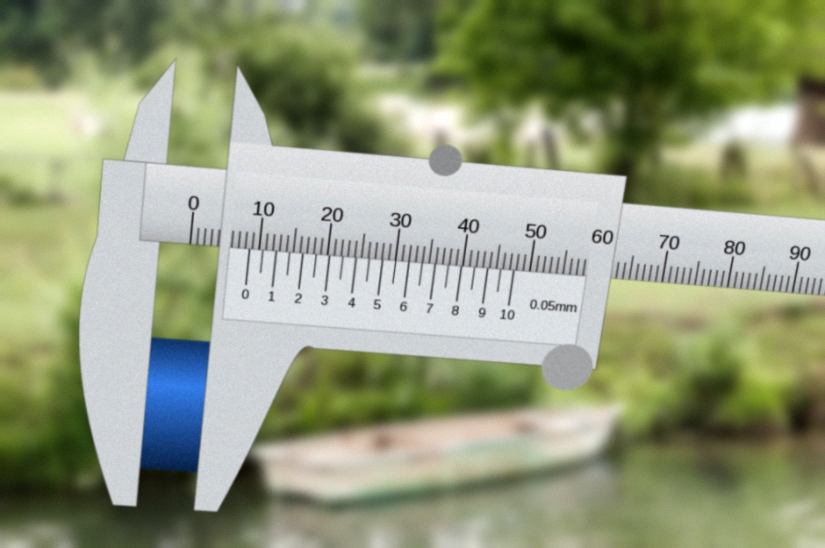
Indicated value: 8.6mm
